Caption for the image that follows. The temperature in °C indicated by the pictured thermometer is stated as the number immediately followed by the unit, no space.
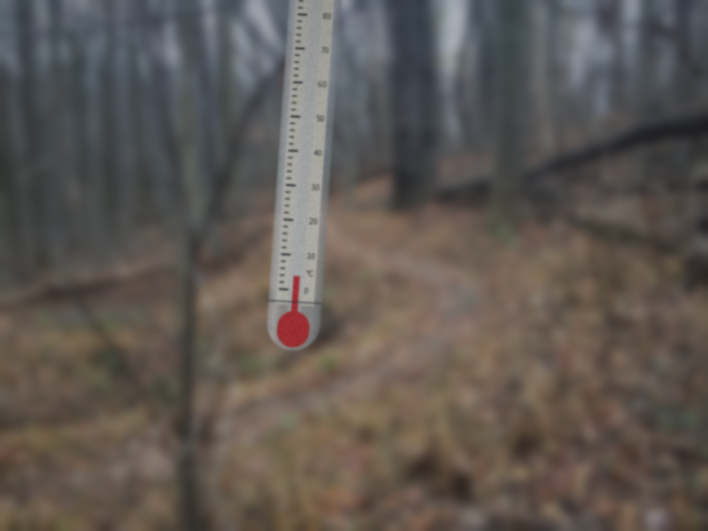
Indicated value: 4°C
